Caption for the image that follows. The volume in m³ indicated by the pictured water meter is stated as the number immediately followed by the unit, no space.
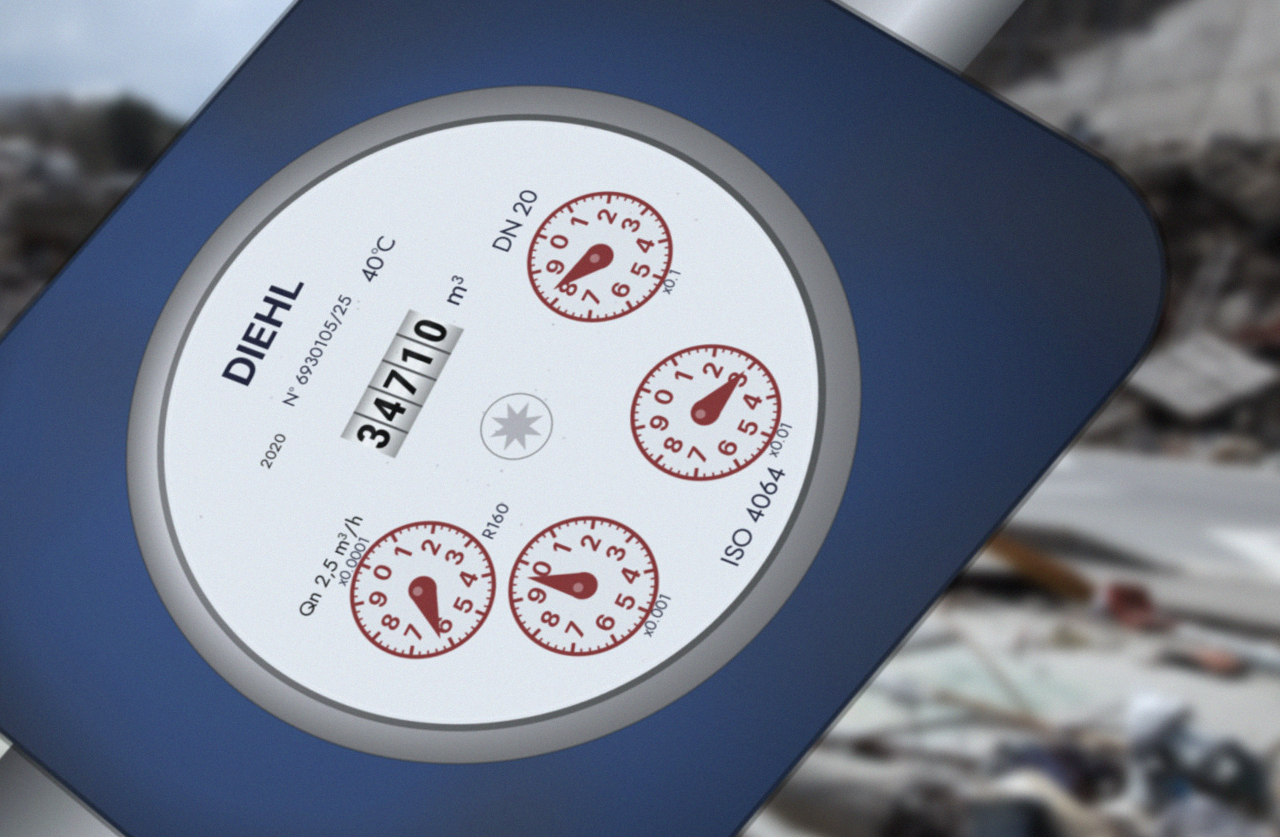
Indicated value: 34710.8296m³
